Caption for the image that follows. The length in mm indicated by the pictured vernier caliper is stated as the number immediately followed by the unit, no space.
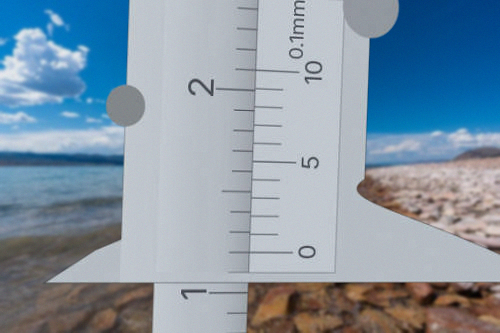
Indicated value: 12.0mm
